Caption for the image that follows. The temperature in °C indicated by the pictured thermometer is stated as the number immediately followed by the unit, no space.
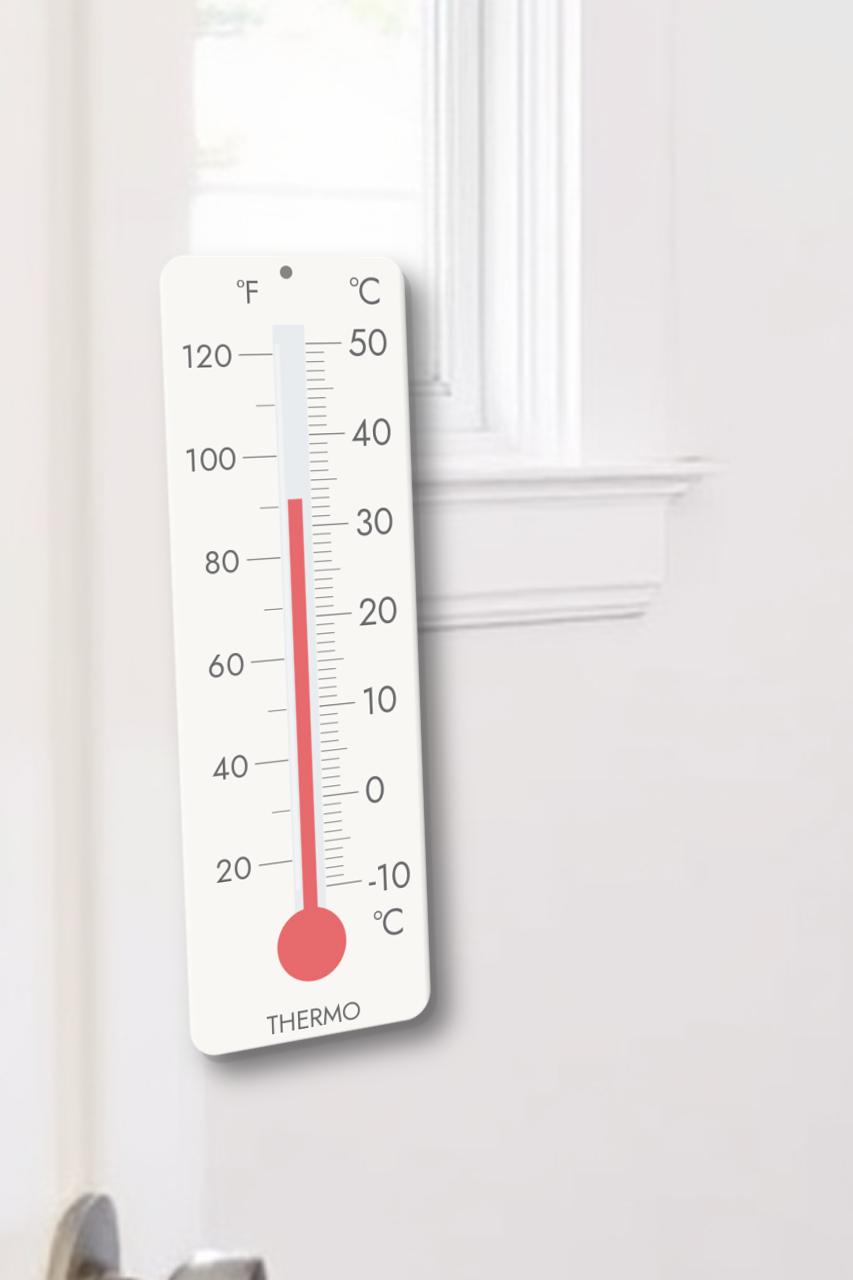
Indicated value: 33°C
